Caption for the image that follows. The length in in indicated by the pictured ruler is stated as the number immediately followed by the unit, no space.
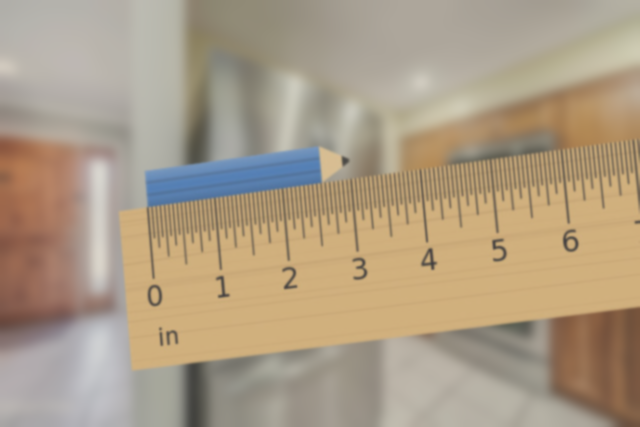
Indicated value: 3in
